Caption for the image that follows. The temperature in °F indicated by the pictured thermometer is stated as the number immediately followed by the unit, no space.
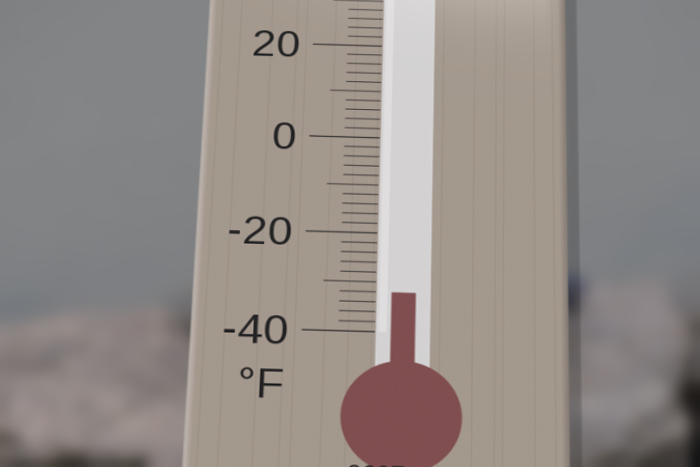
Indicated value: -32°F
